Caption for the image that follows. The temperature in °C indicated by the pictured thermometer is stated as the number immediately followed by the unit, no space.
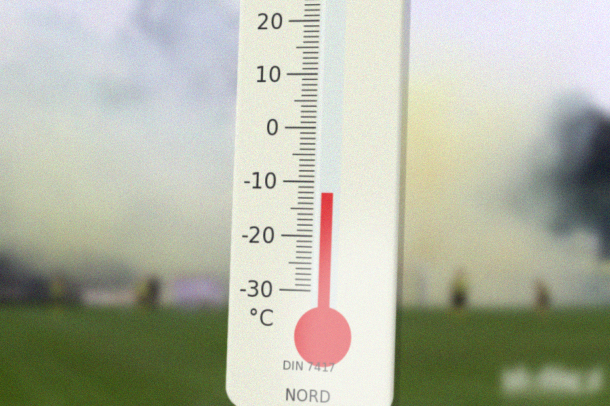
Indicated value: -12°C
